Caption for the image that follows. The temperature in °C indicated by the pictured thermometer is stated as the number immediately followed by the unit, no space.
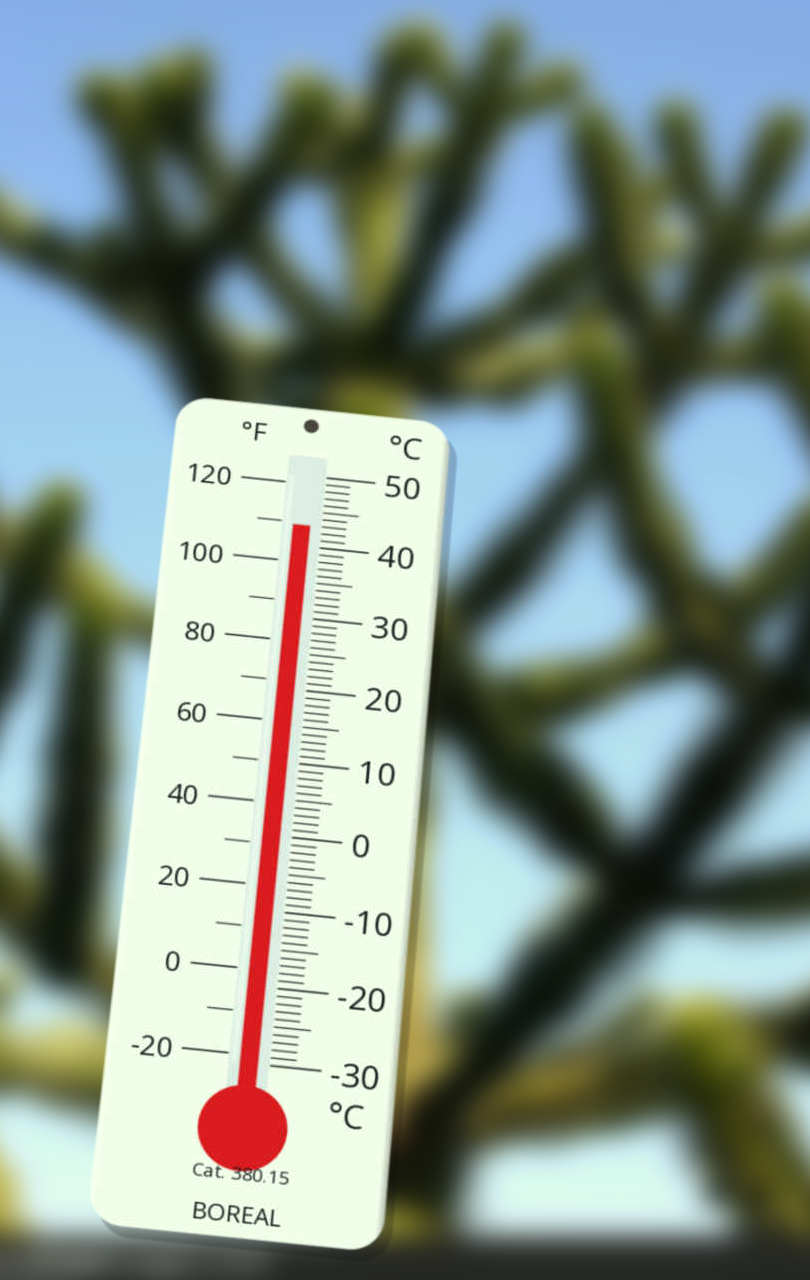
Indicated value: 43°C
